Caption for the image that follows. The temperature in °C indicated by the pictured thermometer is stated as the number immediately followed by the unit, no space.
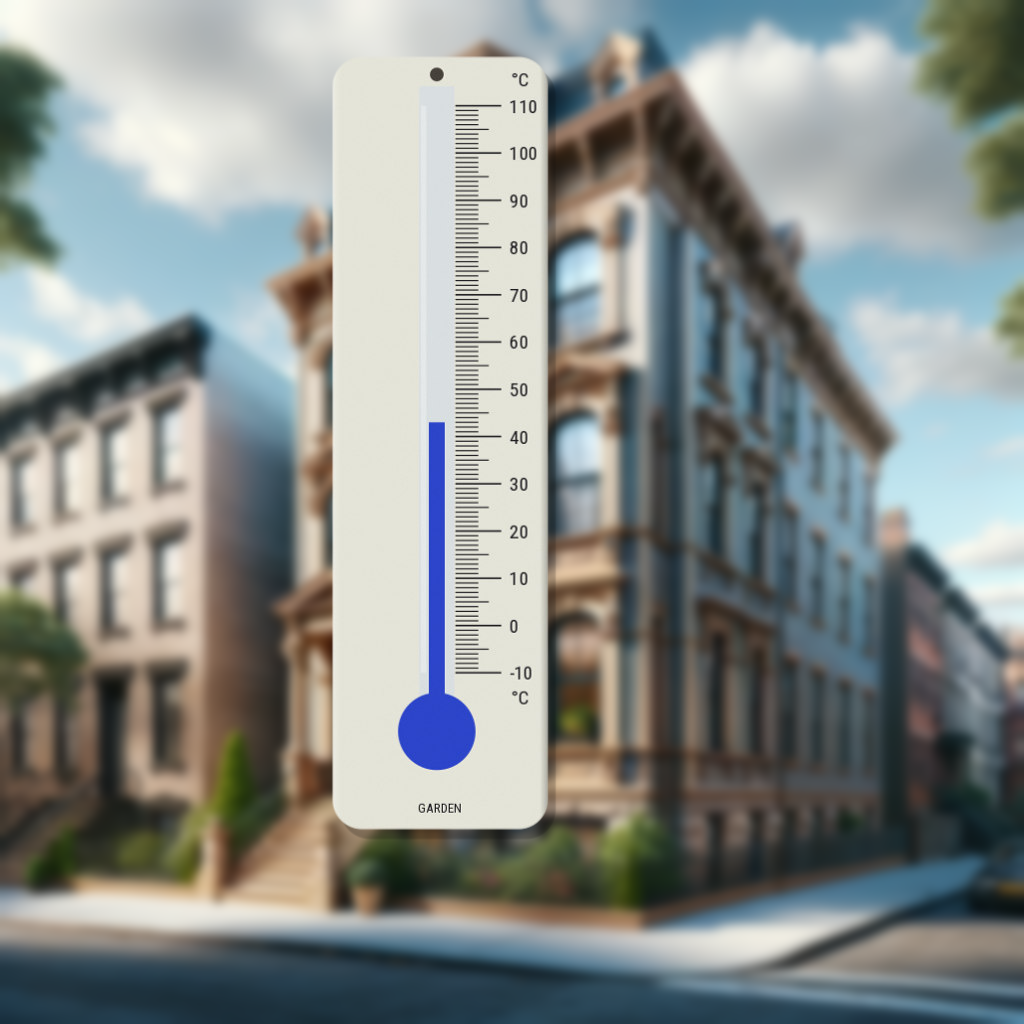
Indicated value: 43°C
